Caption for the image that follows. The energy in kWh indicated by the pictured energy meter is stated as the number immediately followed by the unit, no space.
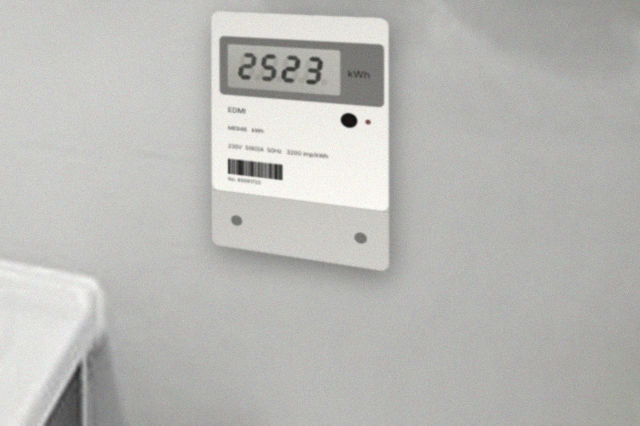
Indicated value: 2523kWh
